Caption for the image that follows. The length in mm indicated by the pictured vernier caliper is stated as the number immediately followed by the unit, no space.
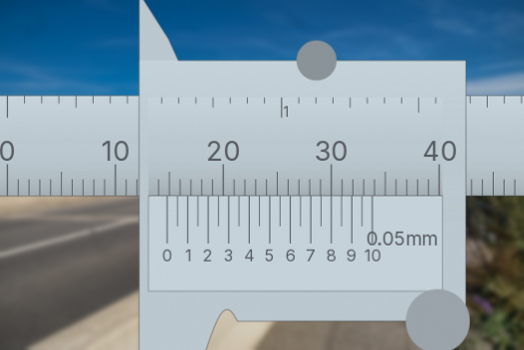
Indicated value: 14.8mm
